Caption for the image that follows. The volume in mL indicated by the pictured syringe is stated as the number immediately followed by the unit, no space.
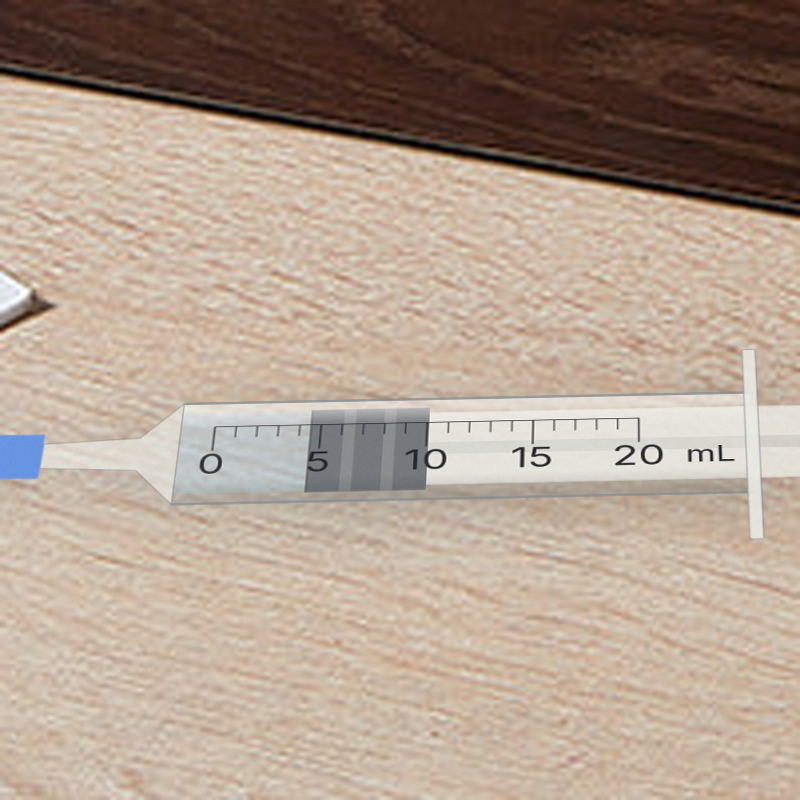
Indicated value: 4.5mL
